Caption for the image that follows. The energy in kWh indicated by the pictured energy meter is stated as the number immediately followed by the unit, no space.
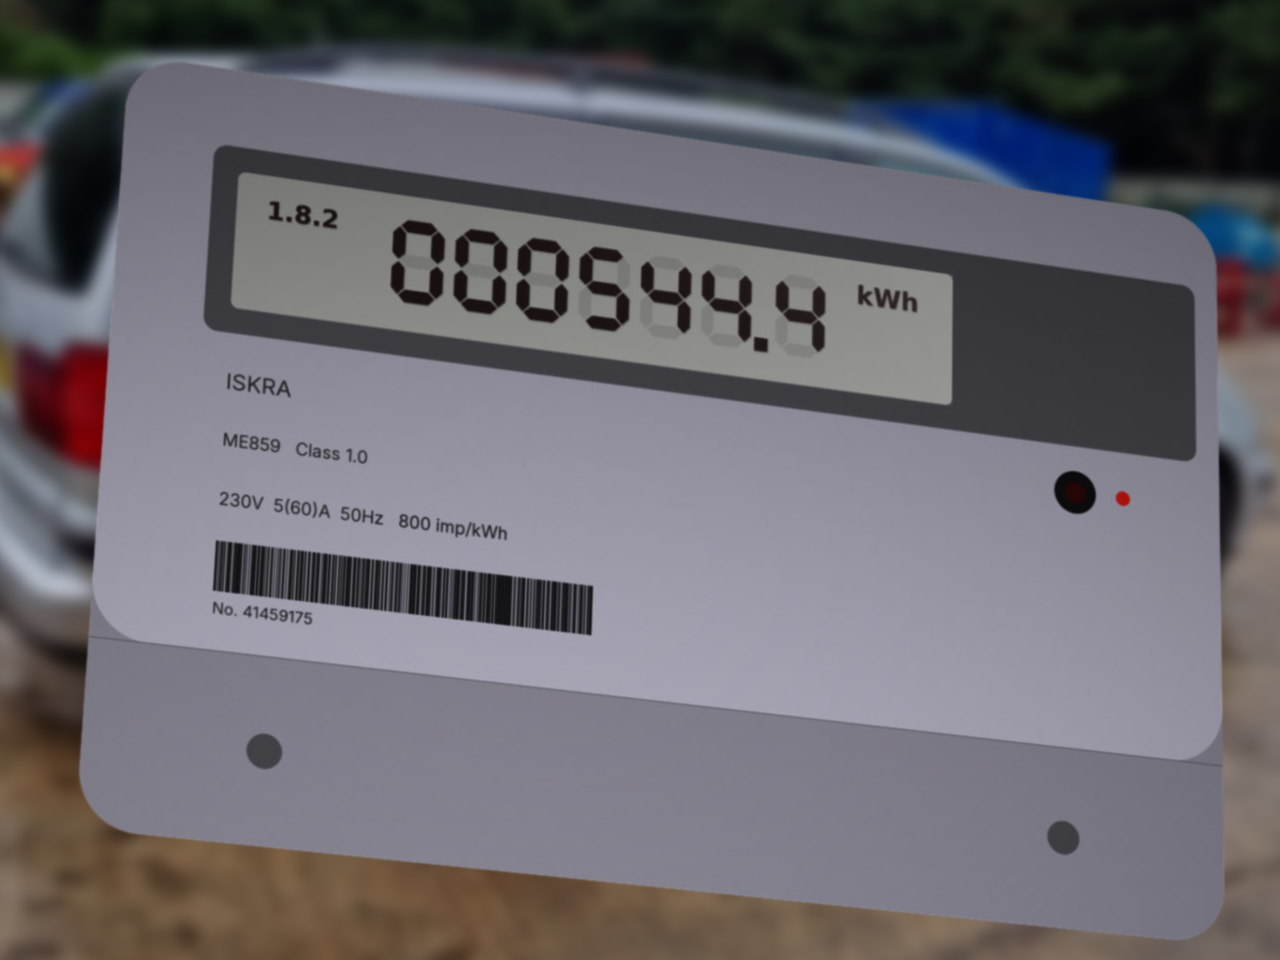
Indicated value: 544.4kWh
